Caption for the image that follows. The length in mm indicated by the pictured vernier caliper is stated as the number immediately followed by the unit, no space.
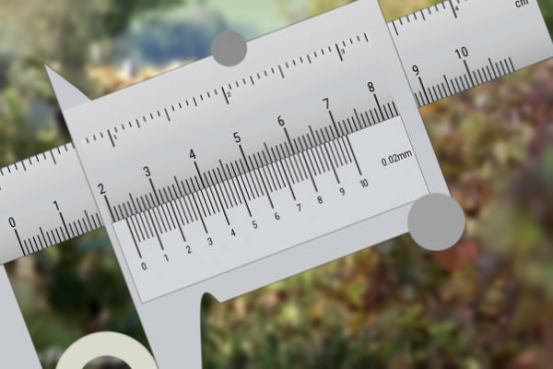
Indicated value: 22.5mm
